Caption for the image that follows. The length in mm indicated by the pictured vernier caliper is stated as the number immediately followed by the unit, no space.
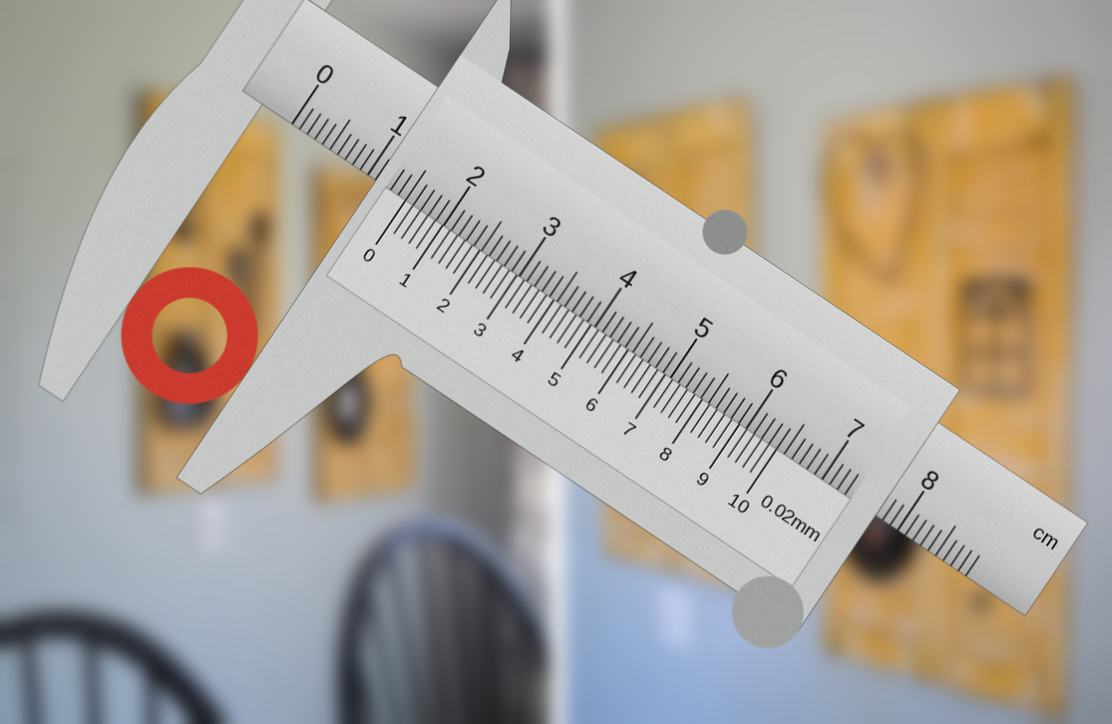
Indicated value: 15.0mm
